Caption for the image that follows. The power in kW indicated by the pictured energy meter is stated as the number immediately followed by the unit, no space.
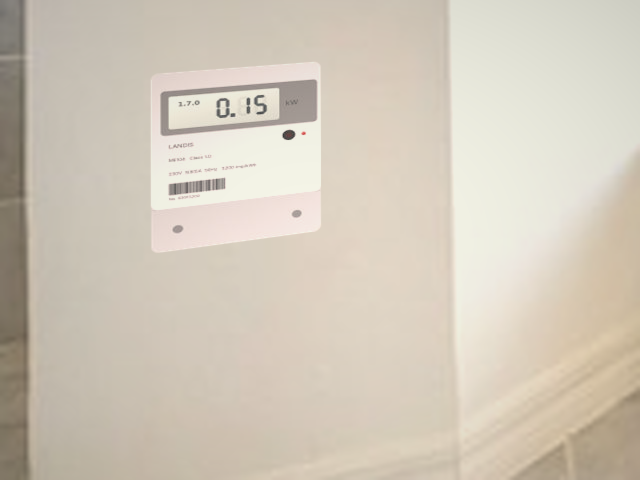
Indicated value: 0.15kW
